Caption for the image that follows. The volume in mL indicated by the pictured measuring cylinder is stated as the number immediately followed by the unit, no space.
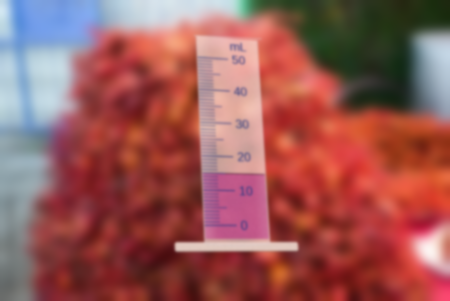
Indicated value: 15mL
